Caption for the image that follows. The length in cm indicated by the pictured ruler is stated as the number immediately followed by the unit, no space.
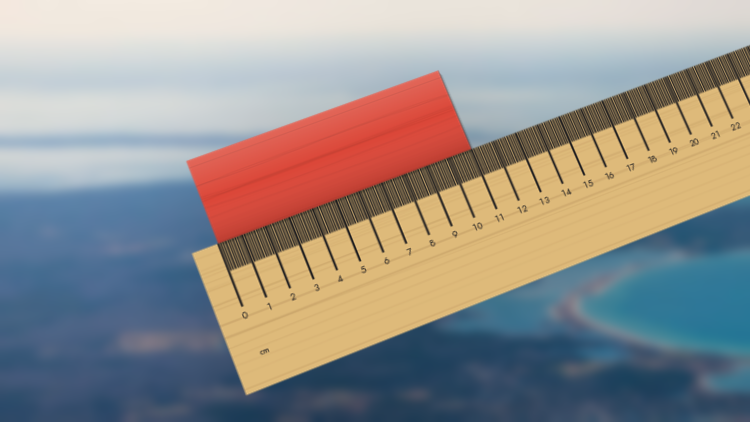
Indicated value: 11cm
